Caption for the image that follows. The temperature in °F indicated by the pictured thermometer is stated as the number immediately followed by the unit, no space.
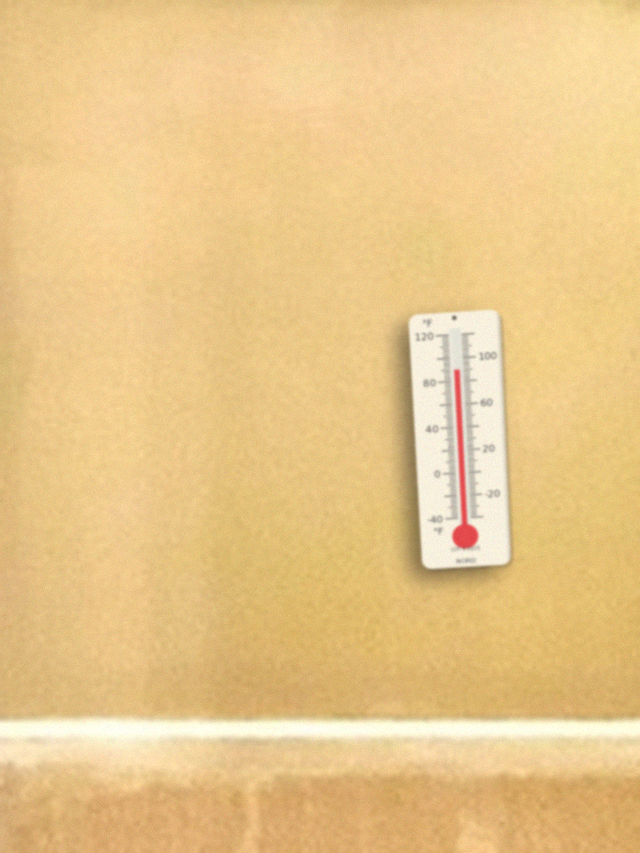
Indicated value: 90°F
